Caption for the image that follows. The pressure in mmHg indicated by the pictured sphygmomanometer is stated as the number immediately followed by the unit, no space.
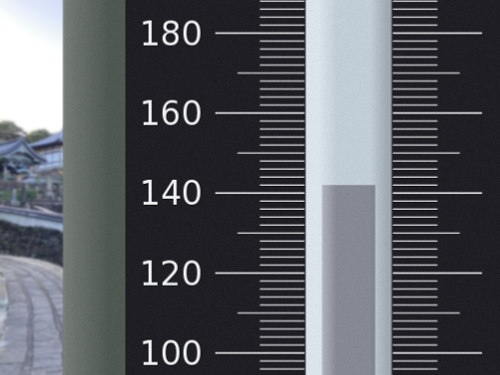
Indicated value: 142mmHg
